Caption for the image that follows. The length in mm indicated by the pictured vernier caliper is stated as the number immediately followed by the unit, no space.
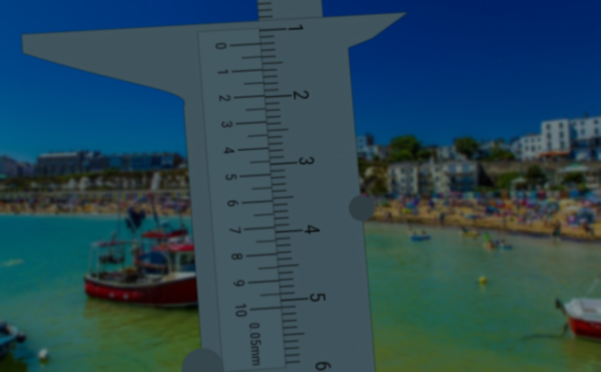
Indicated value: 12.0mm
